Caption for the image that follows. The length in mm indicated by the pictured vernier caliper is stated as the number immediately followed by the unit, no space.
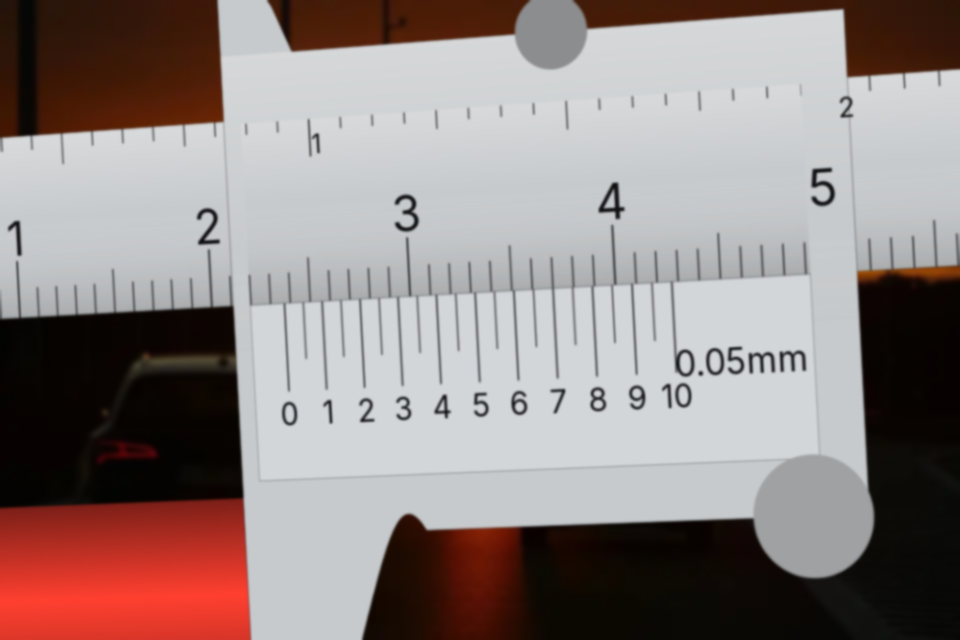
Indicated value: 23.7mm
